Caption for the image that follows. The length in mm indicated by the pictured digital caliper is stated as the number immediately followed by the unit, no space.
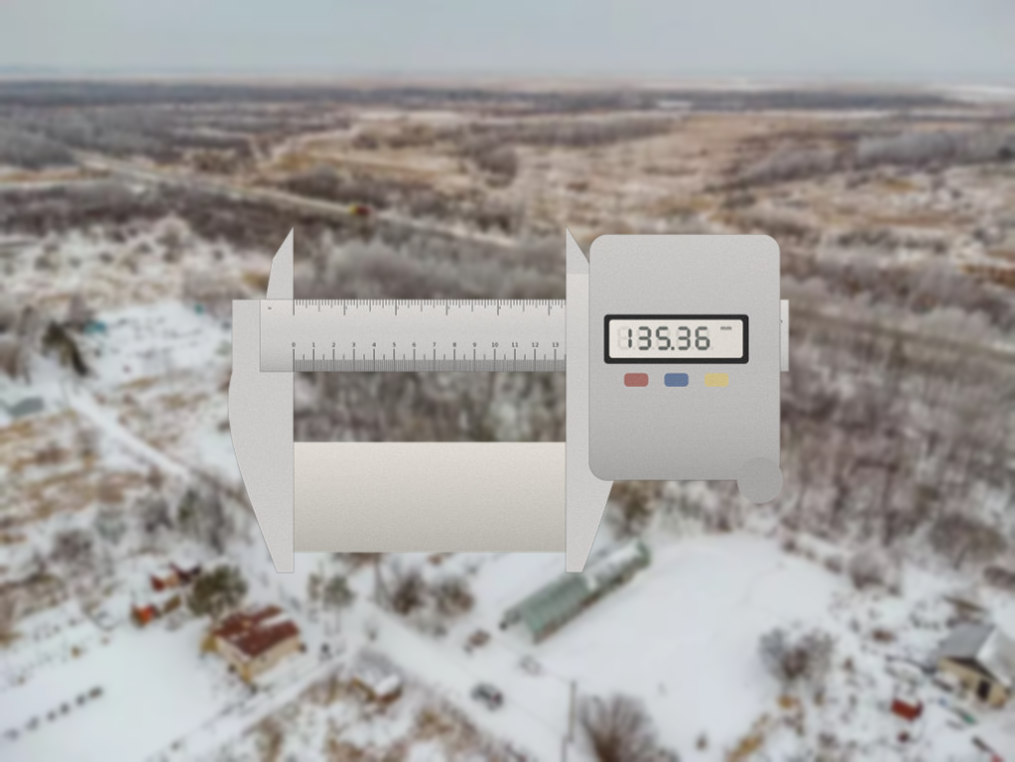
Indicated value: 135.36mm
